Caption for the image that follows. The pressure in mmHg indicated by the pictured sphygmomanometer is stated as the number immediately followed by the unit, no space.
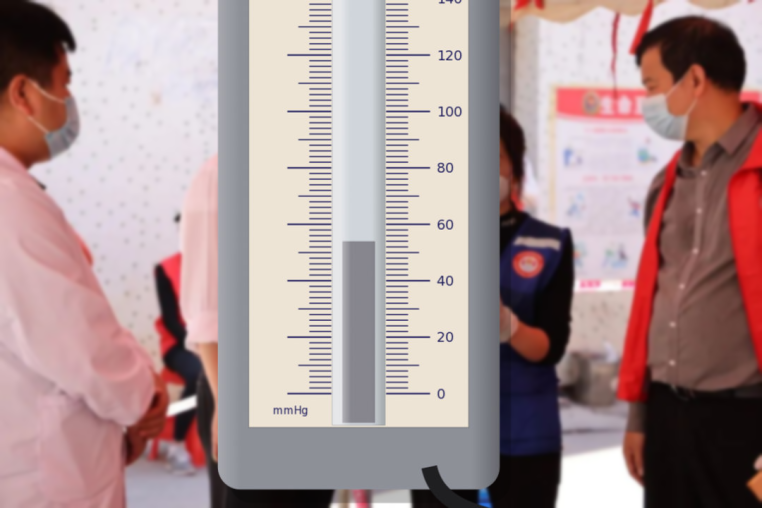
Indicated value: 54mmHg
